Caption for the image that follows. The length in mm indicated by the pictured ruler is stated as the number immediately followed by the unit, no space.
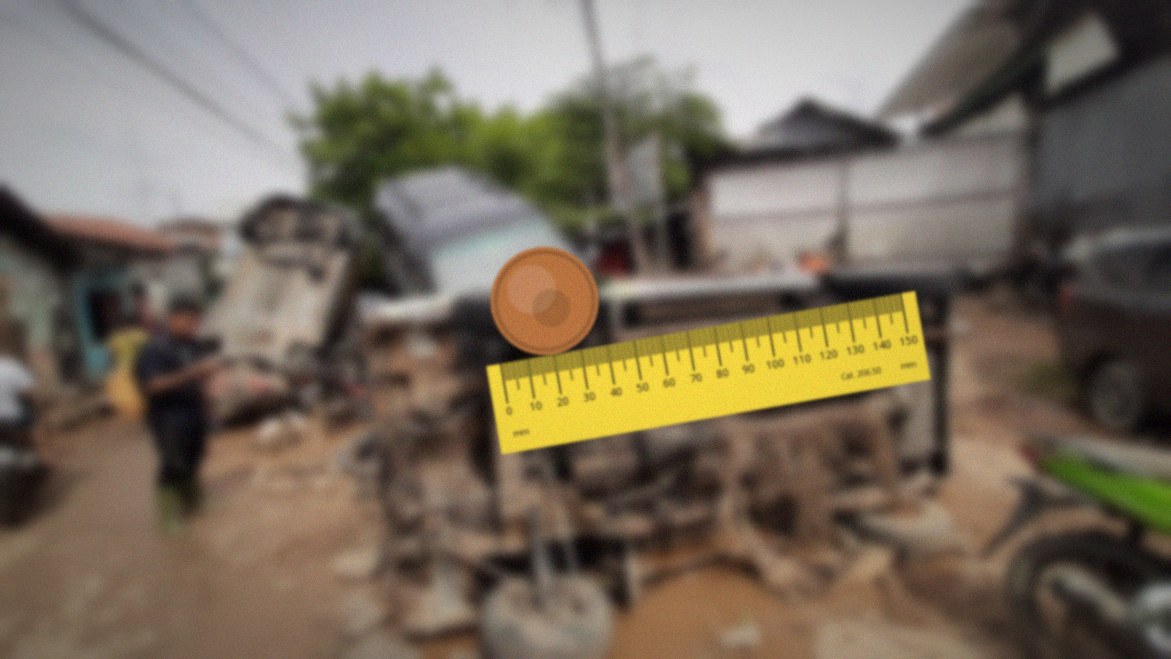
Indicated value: 40mm
